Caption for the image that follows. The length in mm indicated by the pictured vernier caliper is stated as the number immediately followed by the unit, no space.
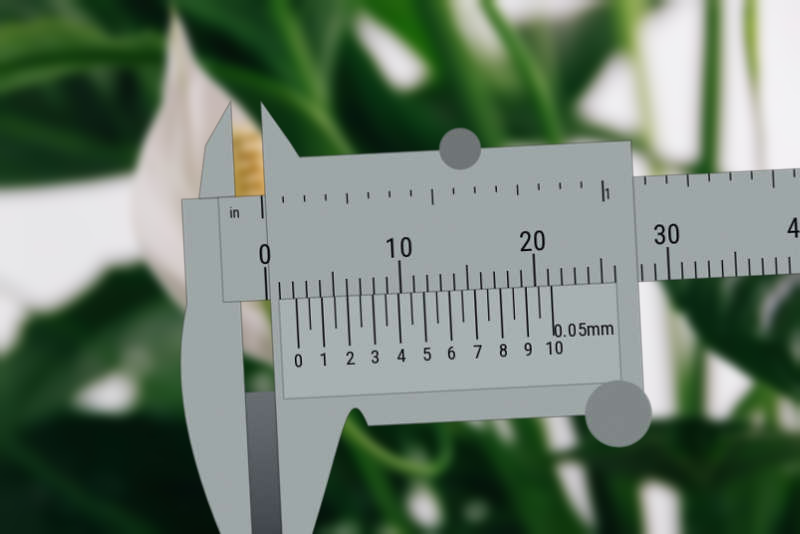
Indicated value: 2.2mm
